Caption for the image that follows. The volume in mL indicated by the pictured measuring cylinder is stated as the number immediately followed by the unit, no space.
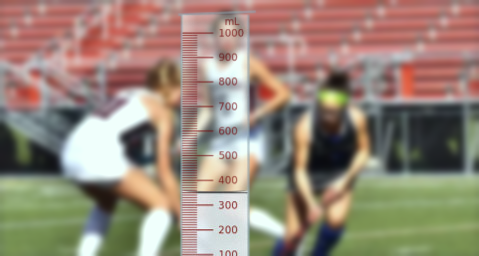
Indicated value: 350mL
